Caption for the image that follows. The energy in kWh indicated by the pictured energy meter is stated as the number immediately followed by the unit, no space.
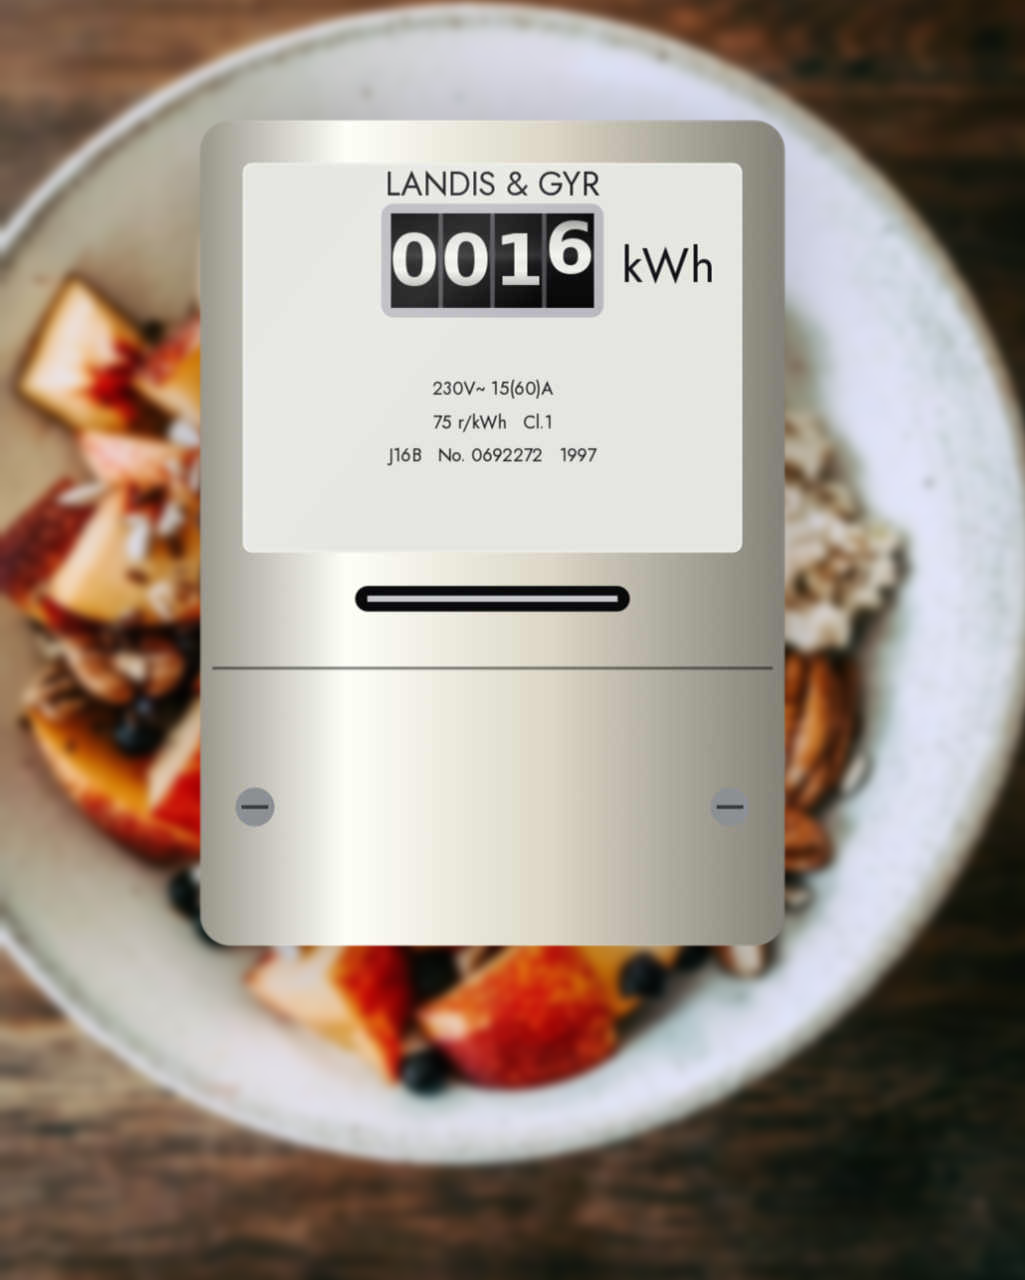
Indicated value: 16kWh
